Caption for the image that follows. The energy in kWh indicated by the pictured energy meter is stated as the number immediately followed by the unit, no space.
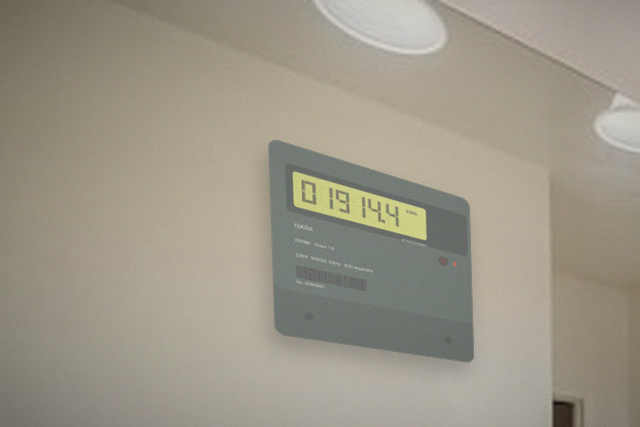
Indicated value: 1914.4kWh
